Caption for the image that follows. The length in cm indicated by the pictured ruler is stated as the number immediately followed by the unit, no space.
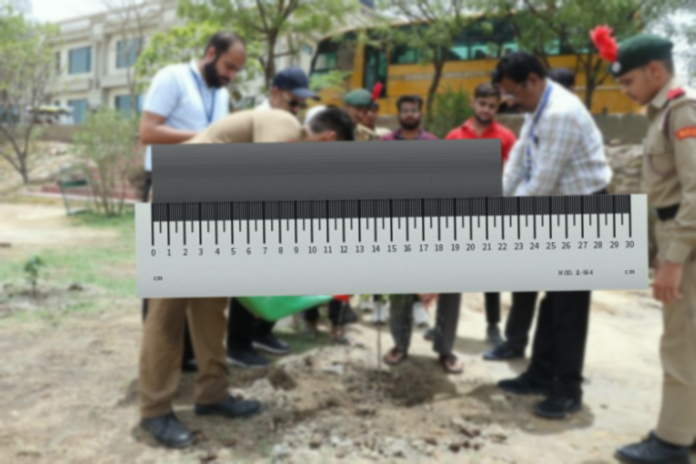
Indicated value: 22cm
